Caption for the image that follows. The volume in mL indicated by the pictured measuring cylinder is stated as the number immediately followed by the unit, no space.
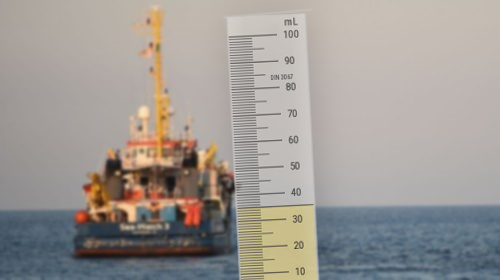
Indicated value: 35mL
